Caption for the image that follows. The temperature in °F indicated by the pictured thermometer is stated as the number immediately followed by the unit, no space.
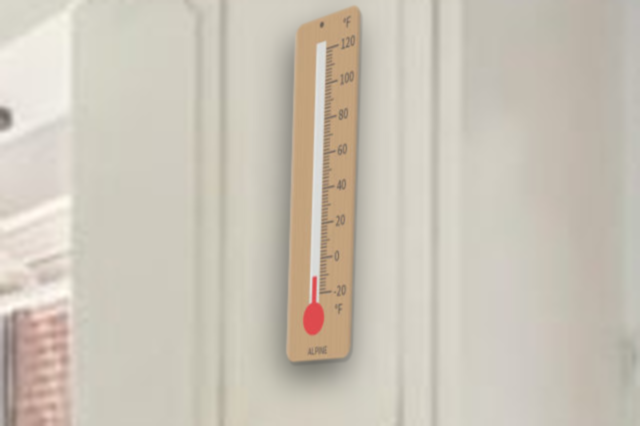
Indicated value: -10°F
